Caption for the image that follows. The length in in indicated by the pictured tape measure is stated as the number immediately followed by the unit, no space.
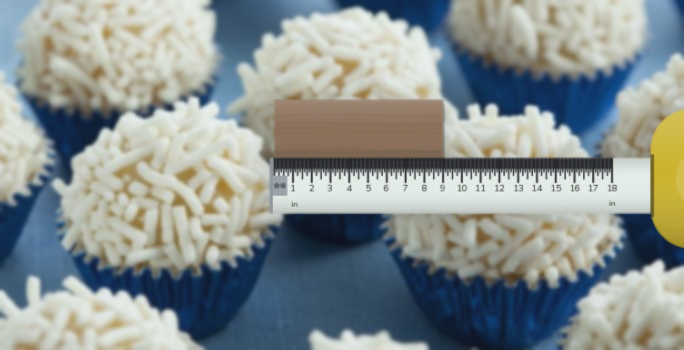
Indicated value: 9in
